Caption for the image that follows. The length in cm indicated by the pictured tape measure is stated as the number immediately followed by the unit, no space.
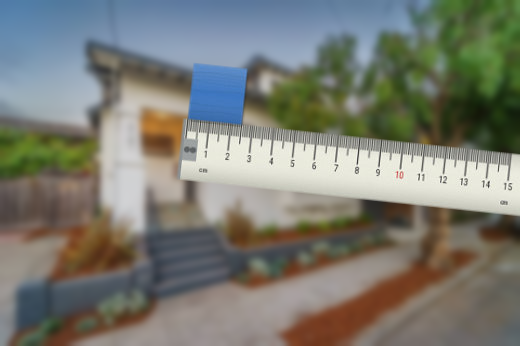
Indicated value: 2.5cm
